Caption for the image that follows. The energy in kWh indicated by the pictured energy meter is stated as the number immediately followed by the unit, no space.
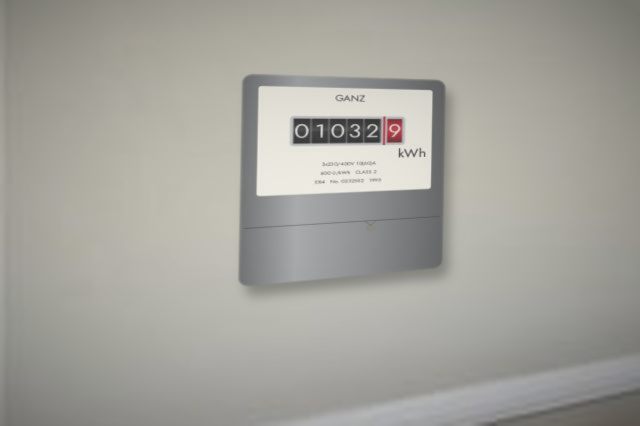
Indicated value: 1032.9kWh
